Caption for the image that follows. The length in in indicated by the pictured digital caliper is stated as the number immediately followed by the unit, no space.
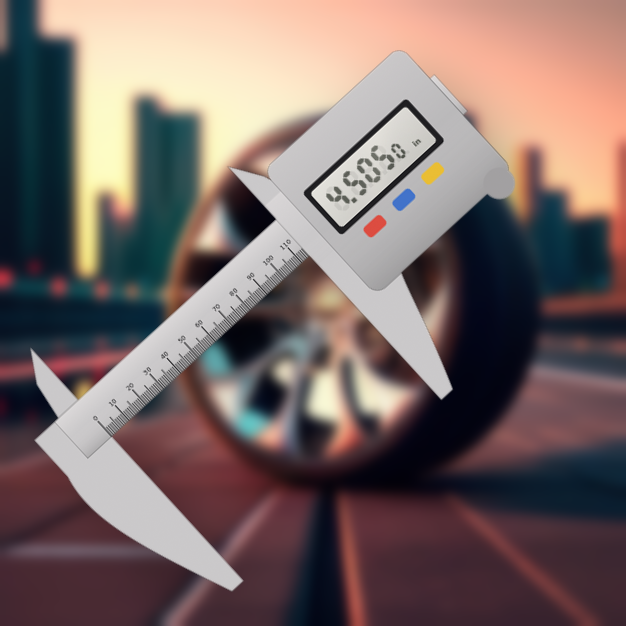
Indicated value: 4.5050in
